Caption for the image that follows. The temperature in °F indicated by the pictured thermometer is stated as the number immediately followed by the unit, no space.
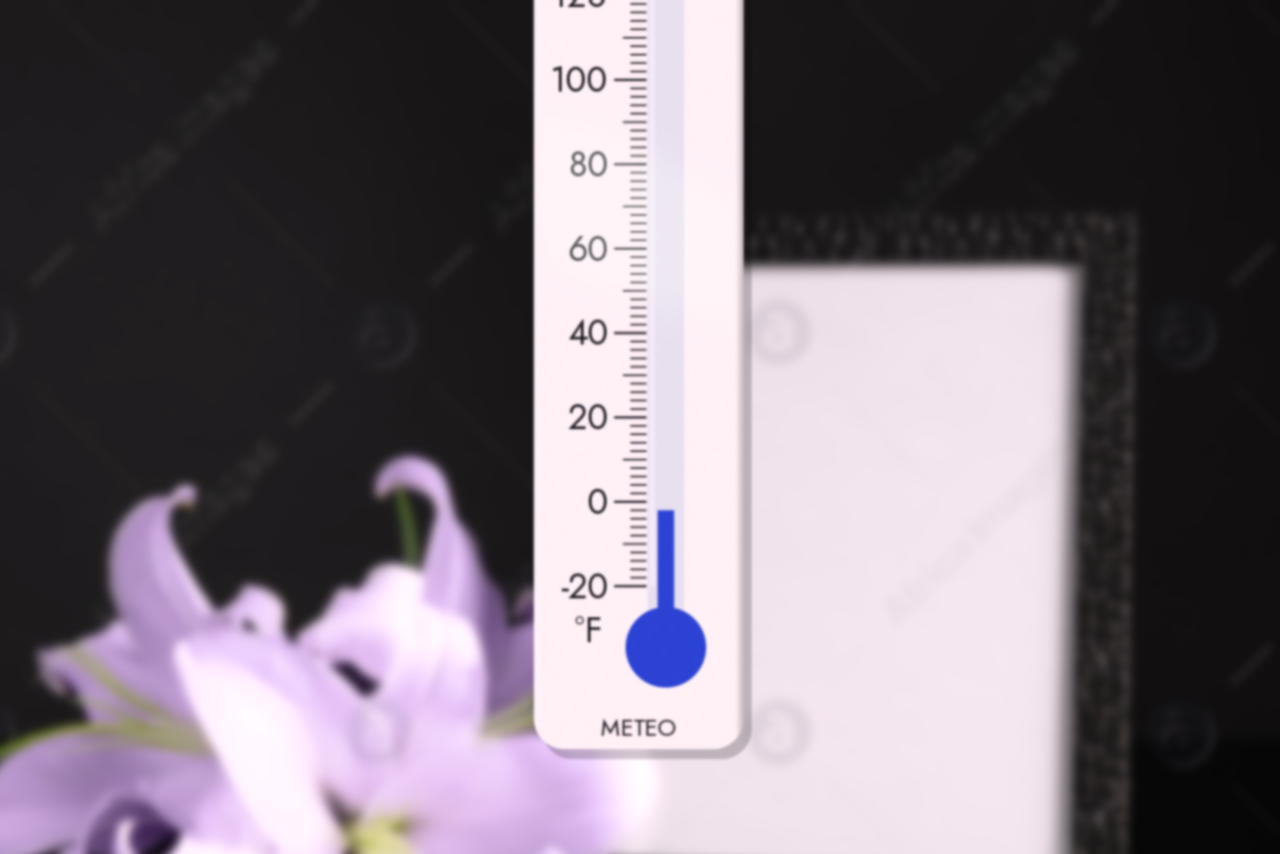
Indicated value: -2°F
